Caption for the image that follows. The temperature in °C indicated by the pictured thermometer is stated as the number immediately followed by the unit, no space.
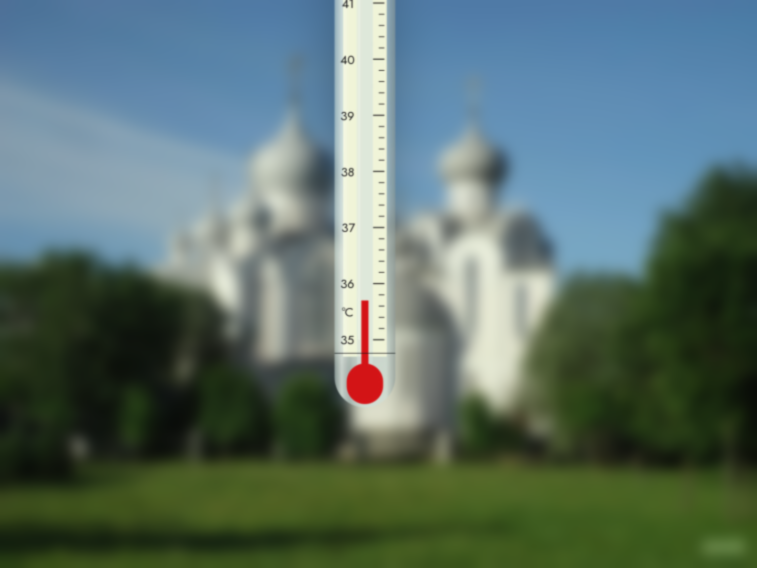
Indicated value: 35.7°C
